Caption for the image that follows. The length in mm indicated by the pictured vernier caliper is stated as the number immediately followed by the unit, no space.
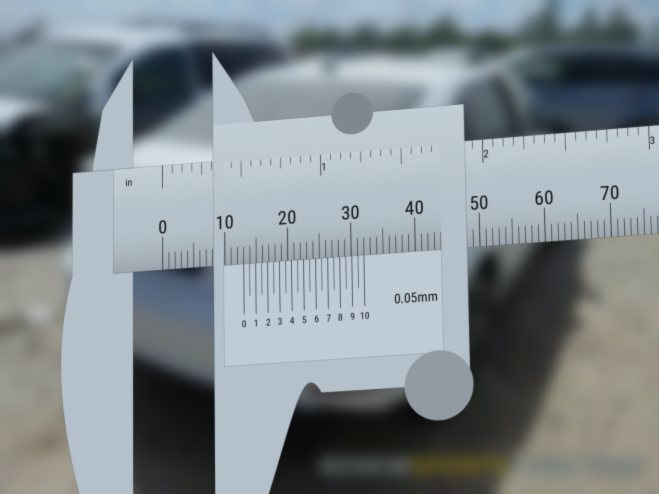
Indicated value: 13.0mm
